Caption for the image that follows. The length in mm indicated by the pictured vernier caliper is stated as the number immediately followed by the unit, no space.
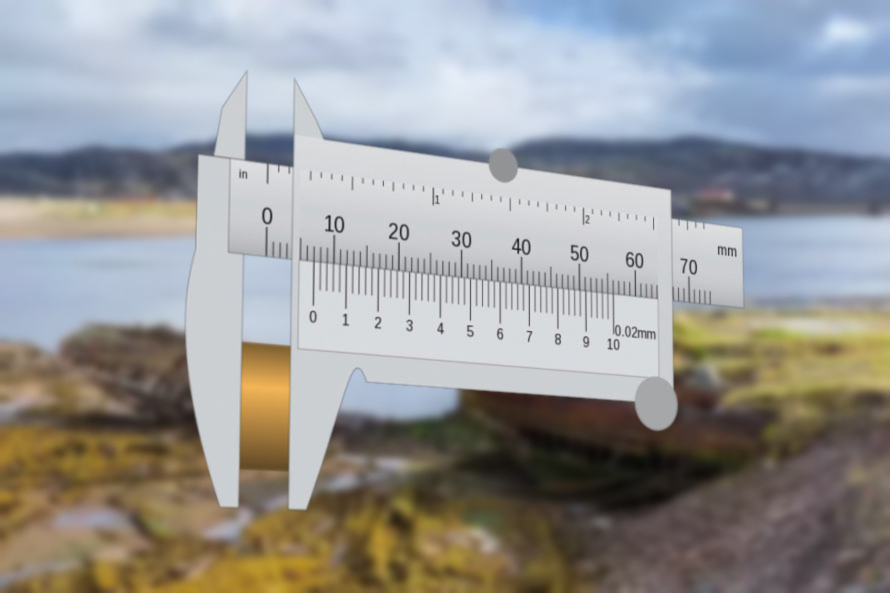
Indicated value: 7.0mm
